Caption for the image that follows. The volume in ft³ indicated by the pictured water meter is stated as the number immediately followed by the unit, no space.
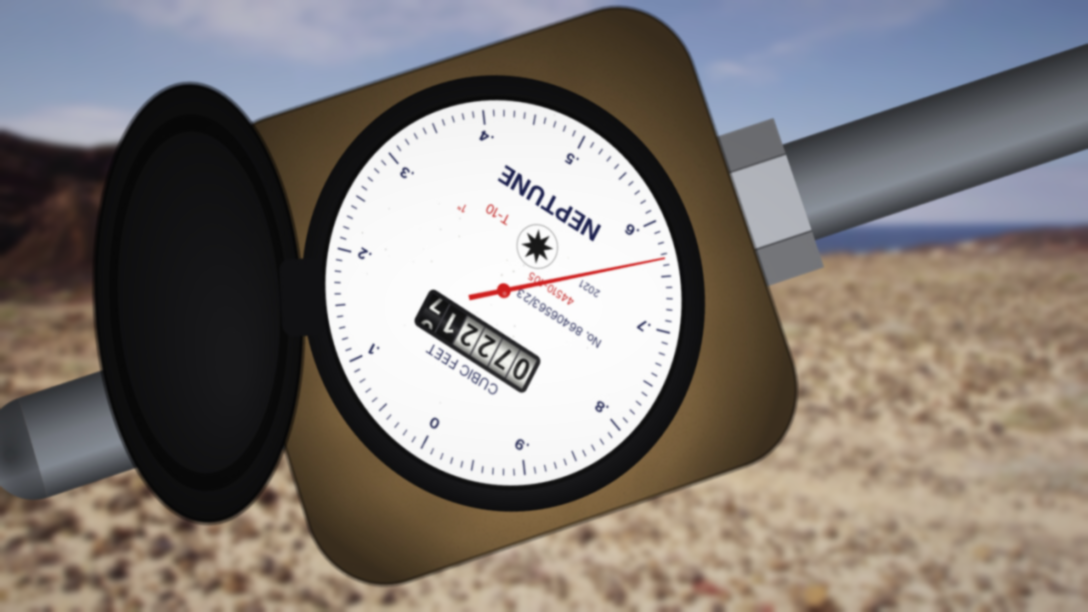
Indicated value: 72216.63ft³
